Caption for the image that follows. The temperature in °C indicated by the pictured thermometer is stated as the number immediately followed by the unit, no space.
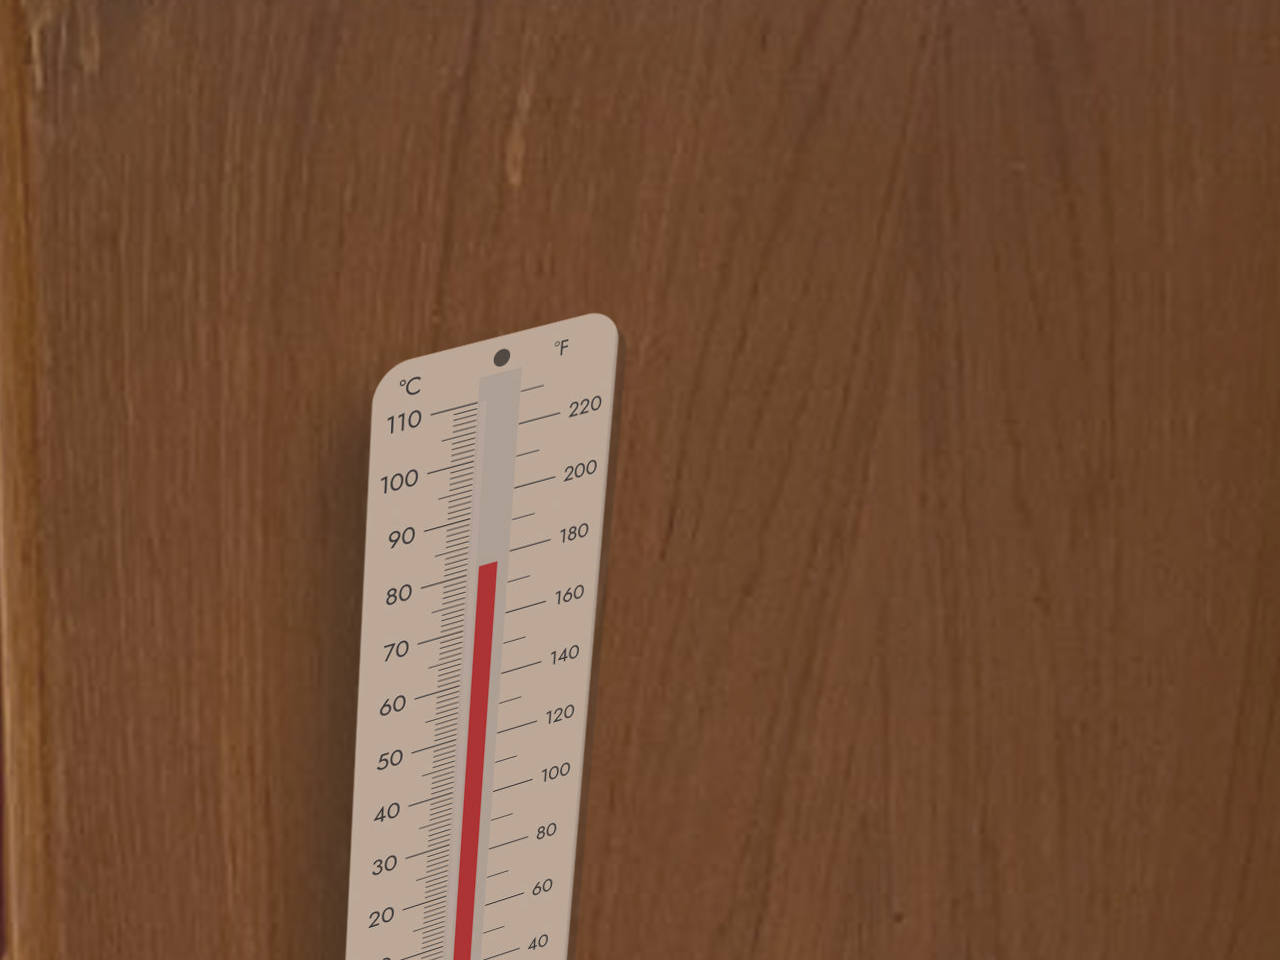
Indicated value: 81°C
